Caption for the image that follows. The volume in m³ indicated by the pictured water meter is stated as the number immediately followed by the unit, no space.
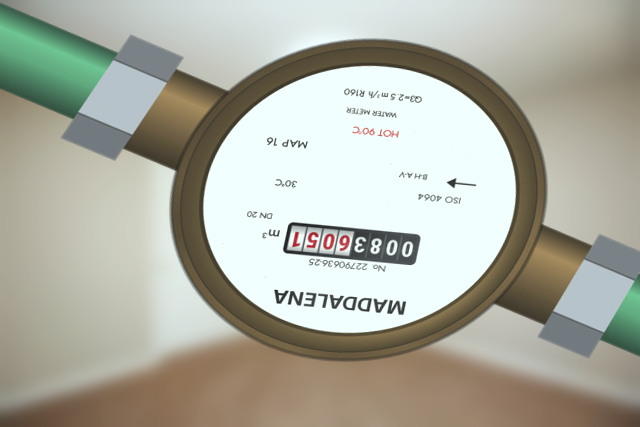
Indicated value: 83.6051m³
